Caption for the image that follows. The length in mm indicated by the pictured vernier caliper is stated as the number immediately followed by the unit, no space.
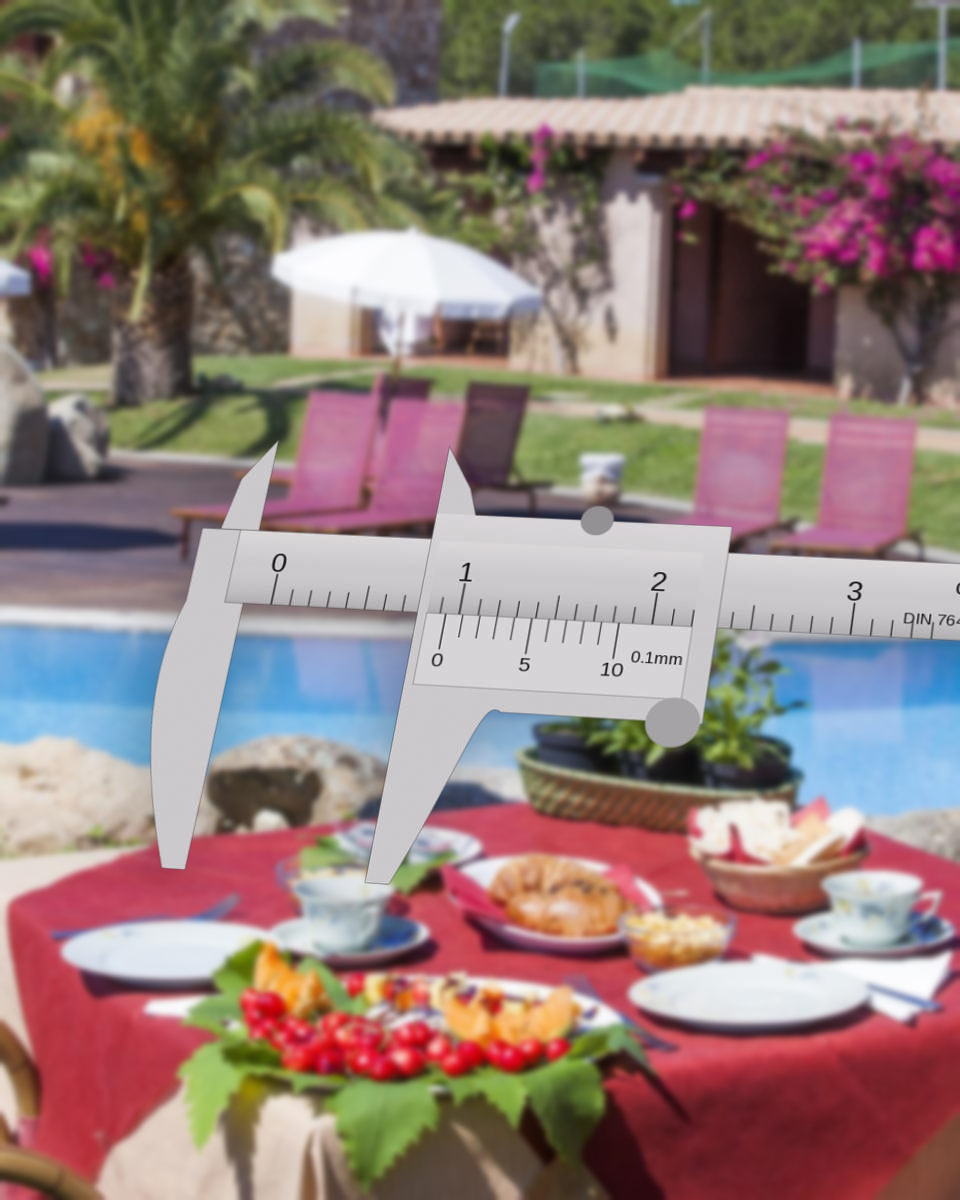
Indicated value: 9.3mm
